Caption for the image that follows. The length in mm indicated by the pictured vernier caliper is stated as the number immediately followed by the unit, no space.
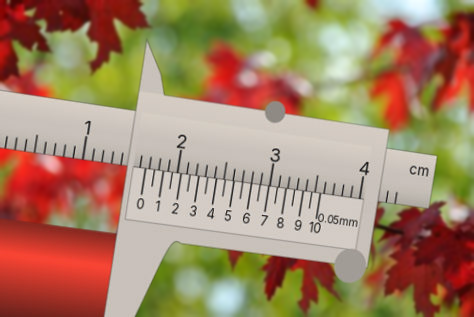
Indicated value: 16.6mm
